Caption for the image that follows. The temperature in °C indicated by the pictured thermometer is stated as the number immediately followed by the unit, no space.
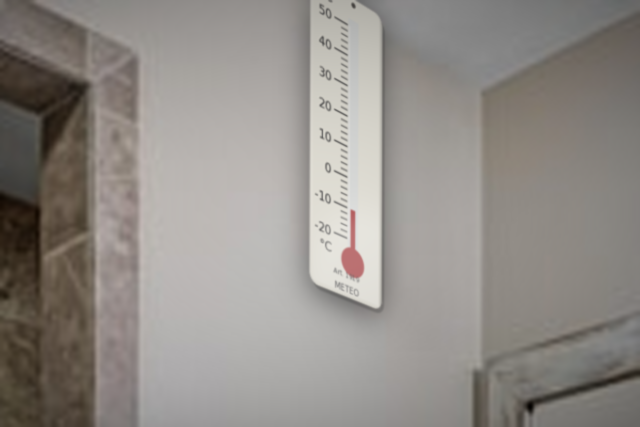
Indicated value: -10°C
